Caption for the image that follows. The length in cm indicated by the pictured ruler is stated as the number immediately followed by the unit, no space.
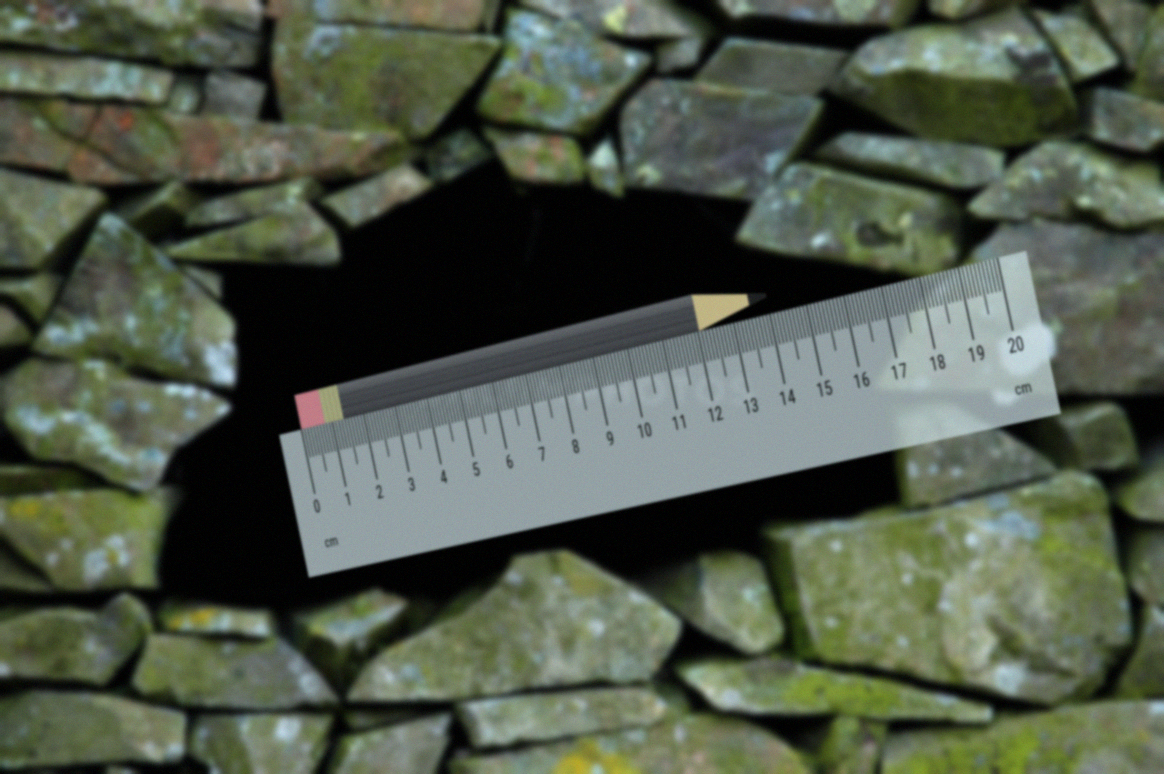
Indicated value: 14cm
